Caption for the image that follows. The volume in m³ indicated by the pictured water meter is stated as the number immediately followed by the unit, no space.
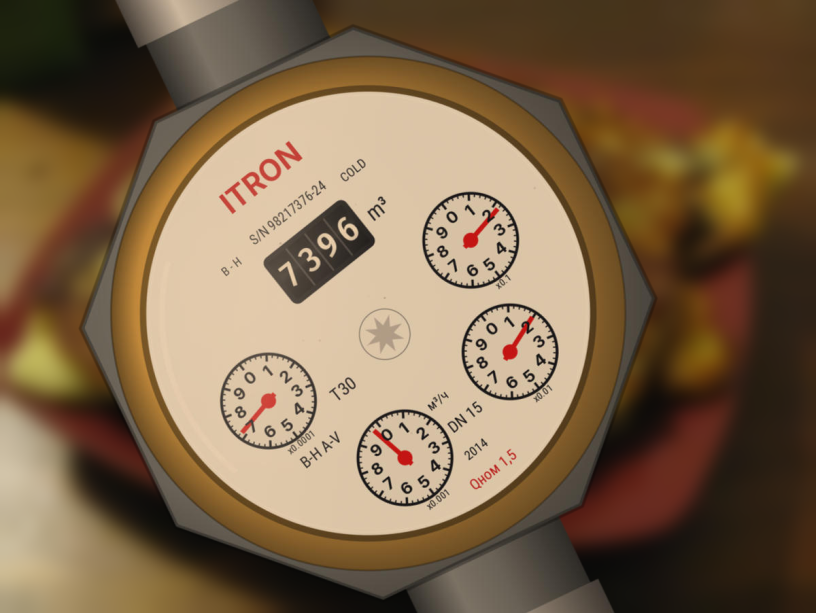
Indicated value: 7396.2197m³
